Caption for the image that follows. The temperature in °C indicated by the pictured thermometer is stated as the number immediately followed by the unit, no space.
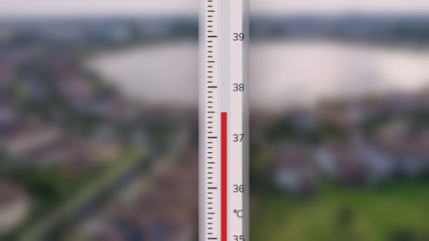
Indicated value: 37.5°C
